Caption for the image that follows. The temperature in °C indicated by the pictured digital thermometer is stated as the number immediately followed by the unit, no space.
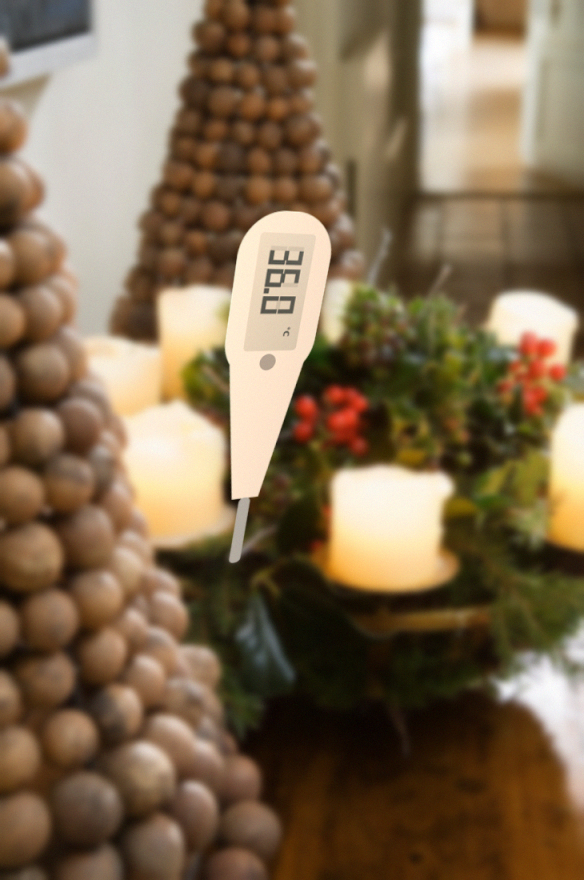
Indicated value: 36.0°C
